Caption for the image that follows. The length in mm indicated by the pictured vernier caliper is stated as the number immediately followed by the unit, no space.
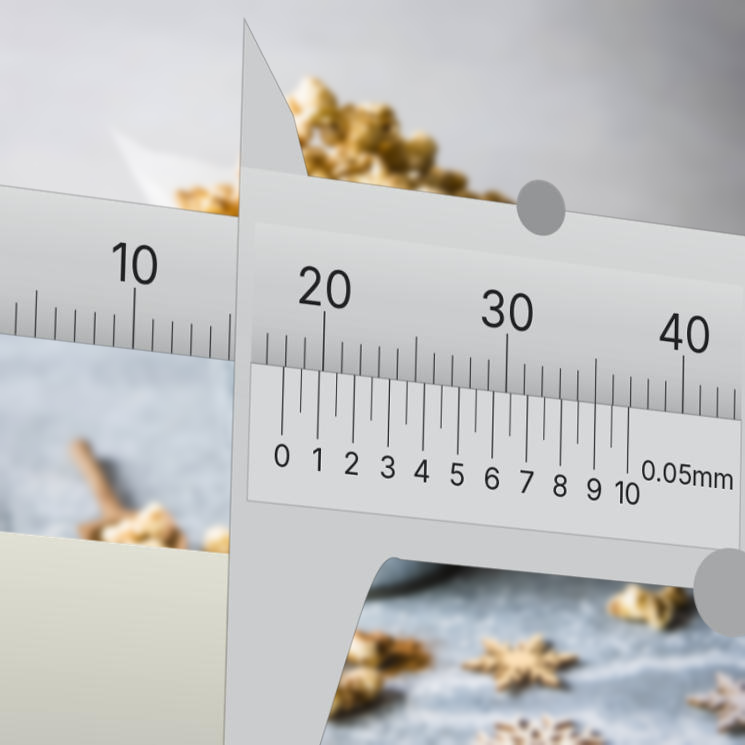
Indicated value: 17.9mm
